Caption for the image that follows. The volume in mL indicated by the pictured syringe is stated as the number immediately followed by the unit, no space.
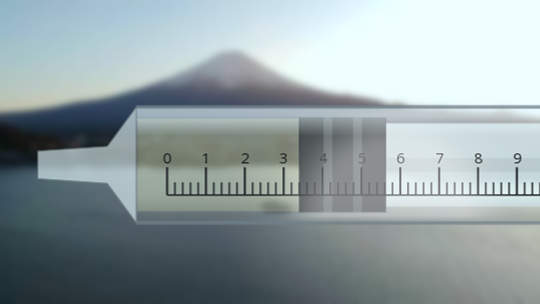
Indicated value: 3.4mL
